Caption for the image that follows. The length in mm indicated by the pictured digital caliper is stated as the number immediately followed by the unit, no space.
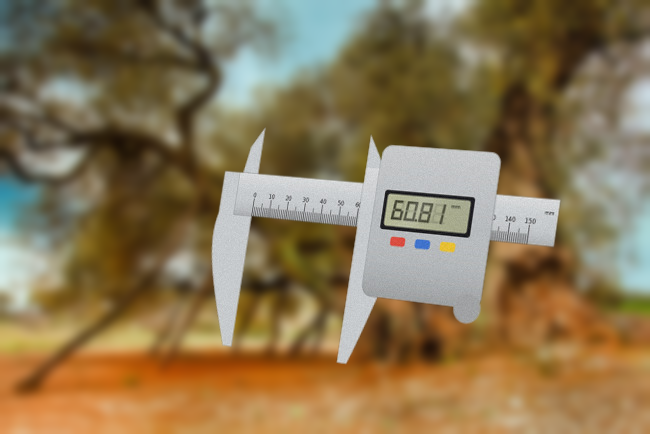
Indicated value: 60.81mm
